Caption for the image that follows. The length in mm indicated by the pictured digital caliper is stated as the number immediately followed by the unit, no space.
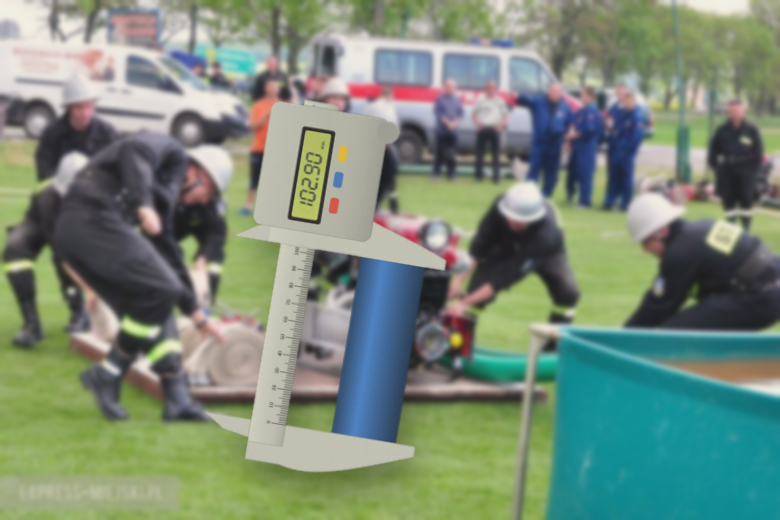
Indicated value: 102.90mm
